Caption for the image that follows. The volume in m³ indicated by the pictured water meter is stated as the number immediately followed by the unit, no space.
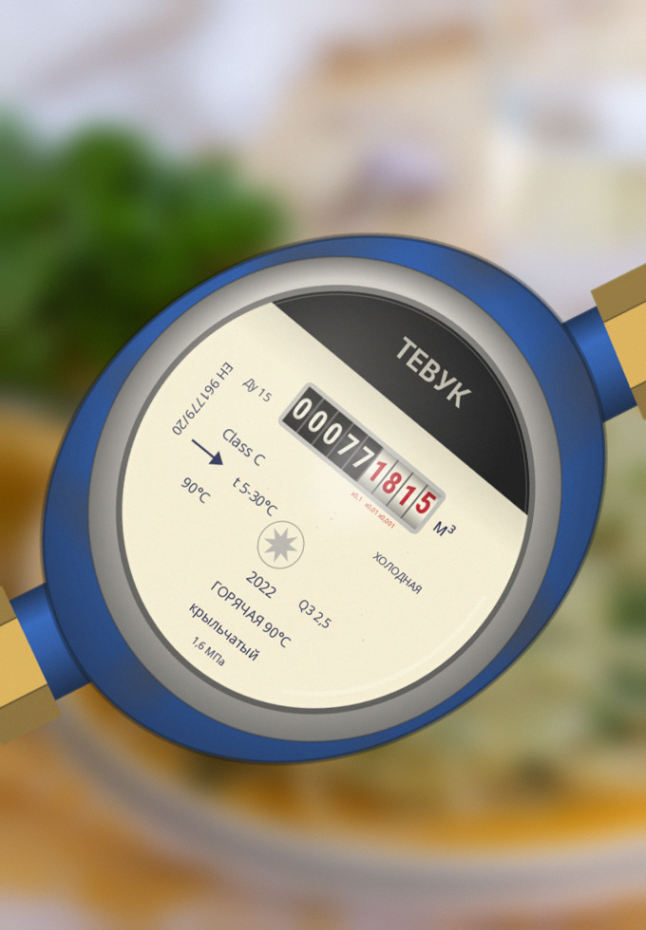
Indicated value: 77.1815m³
